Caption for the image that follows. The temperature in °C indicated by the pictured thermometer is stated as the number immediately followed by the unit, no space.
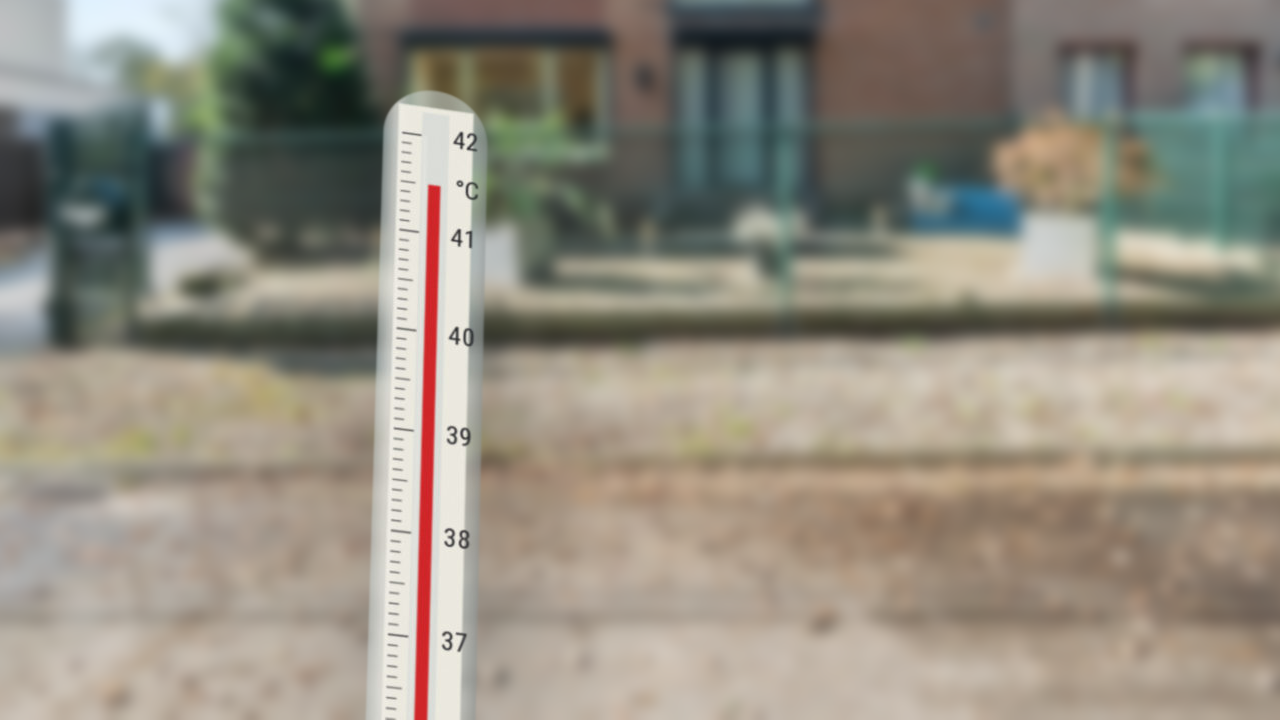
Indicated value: 41.5°C
